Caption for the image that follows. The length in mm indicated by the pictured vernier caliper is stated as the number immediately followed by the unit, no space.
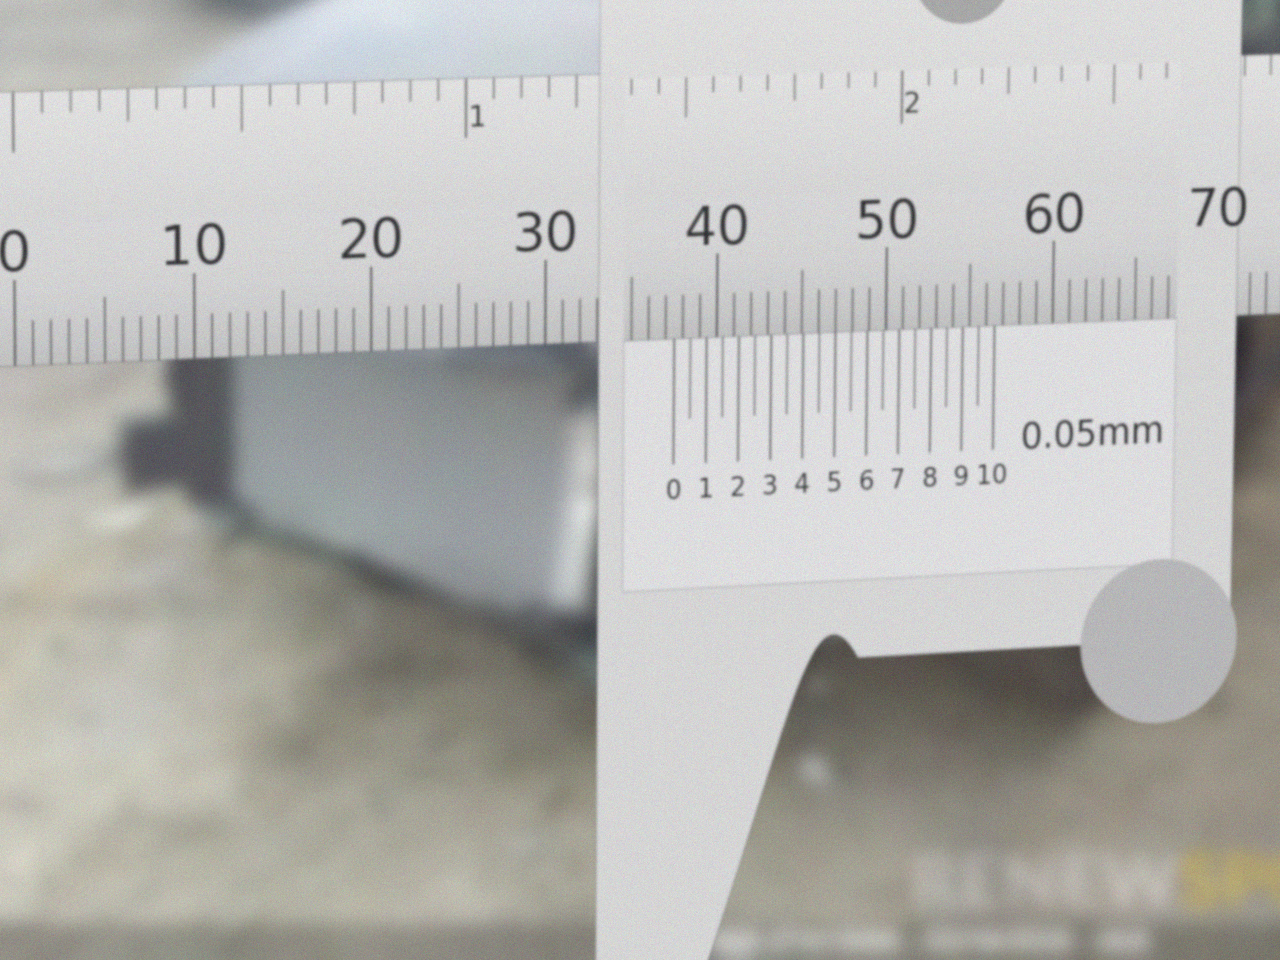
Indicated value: 37.5mm
